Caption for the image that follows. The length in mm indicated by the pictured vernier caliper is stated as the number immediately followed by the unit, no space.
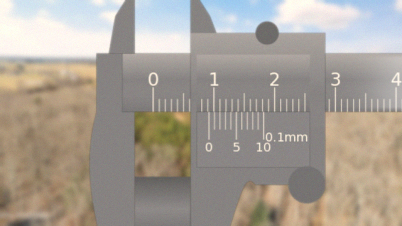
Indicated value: 9.2mm
